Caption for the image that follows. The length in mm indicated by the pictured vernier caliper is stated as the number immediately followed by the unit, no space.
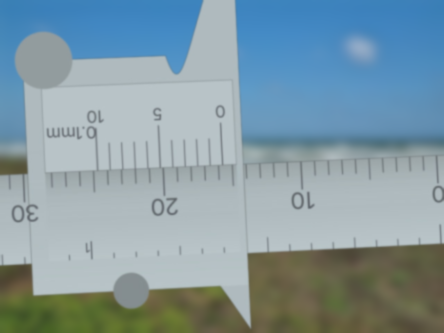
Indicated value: 15.7mm
